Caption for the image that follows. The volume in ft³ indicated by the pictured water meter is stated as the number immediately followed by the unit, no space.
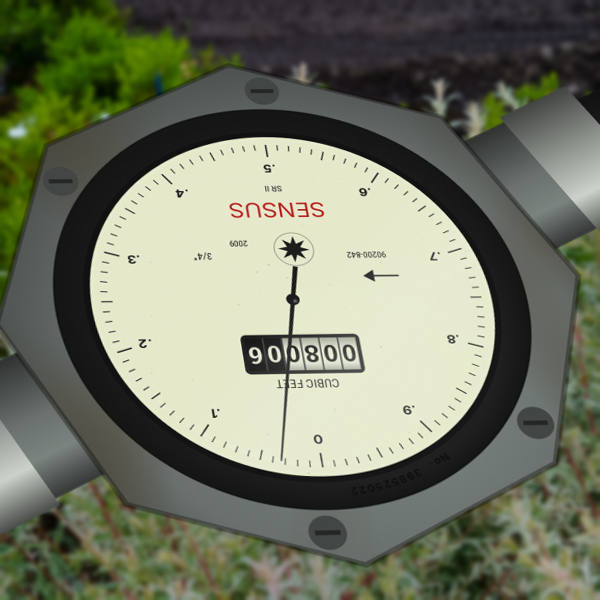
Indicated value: 8006.03ft³
